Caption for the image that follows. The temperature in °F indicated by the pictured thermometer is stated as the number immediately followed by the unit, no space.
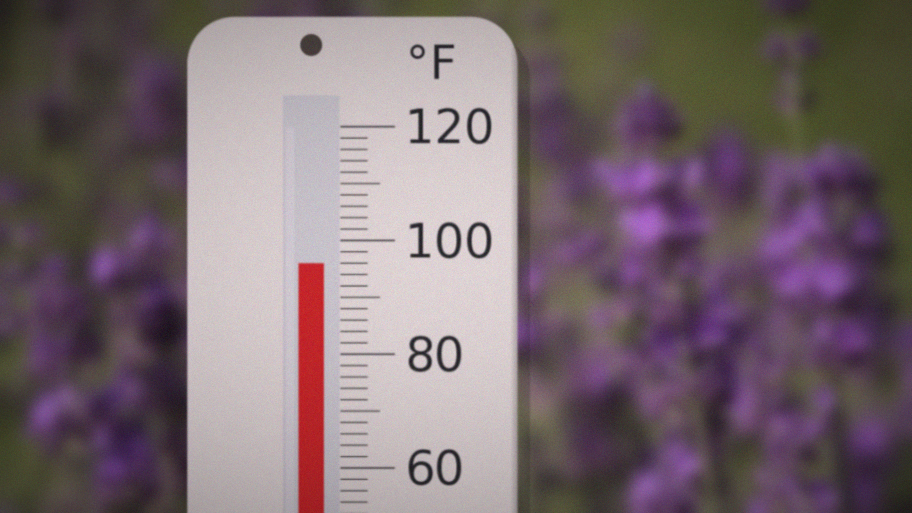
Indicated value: 96°F
